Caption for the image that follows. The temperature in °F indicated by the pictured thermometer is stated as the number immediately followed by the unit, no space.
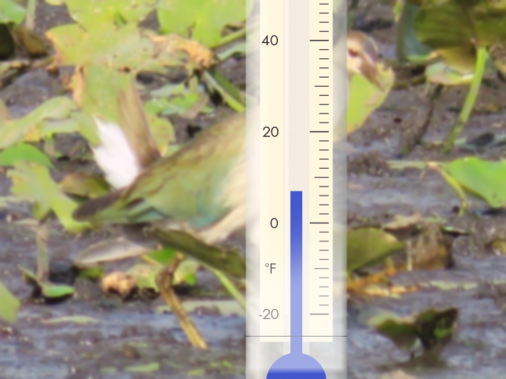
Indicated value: 7°F
